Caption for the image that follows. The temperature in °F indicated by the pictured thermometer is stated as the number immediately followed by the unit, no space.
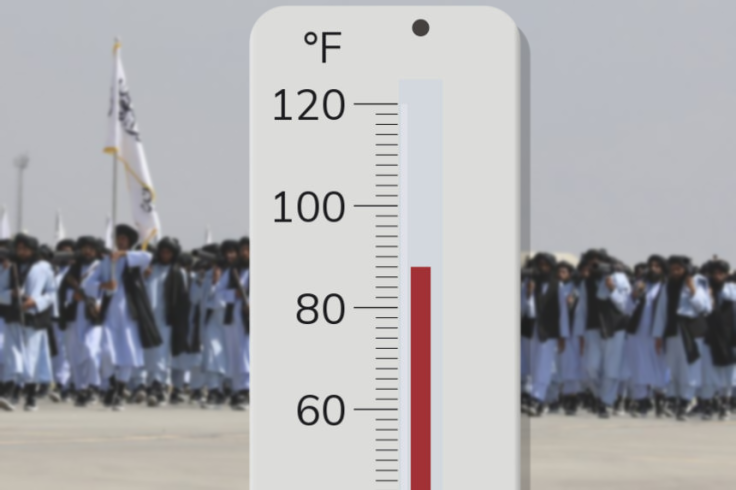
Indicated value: 88°F
